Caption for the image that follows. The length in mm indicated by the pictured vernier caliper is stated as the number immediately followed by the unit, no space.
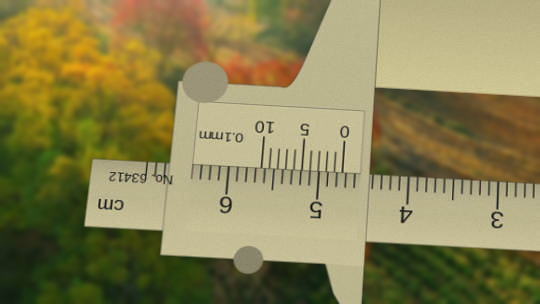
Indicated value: 47.4mm
